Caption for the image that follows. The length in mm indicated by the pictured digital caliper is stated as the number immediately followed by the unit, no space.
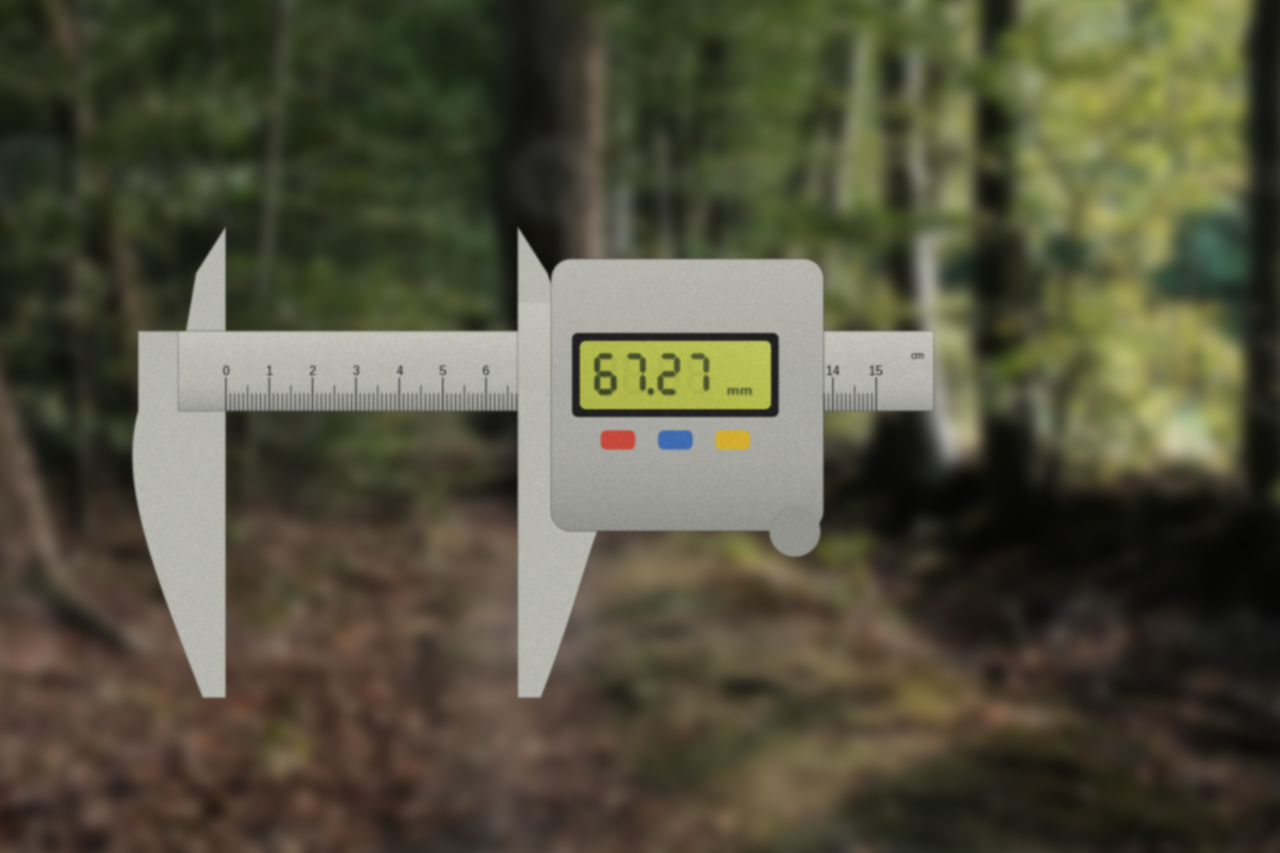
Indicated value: 67.27mm
